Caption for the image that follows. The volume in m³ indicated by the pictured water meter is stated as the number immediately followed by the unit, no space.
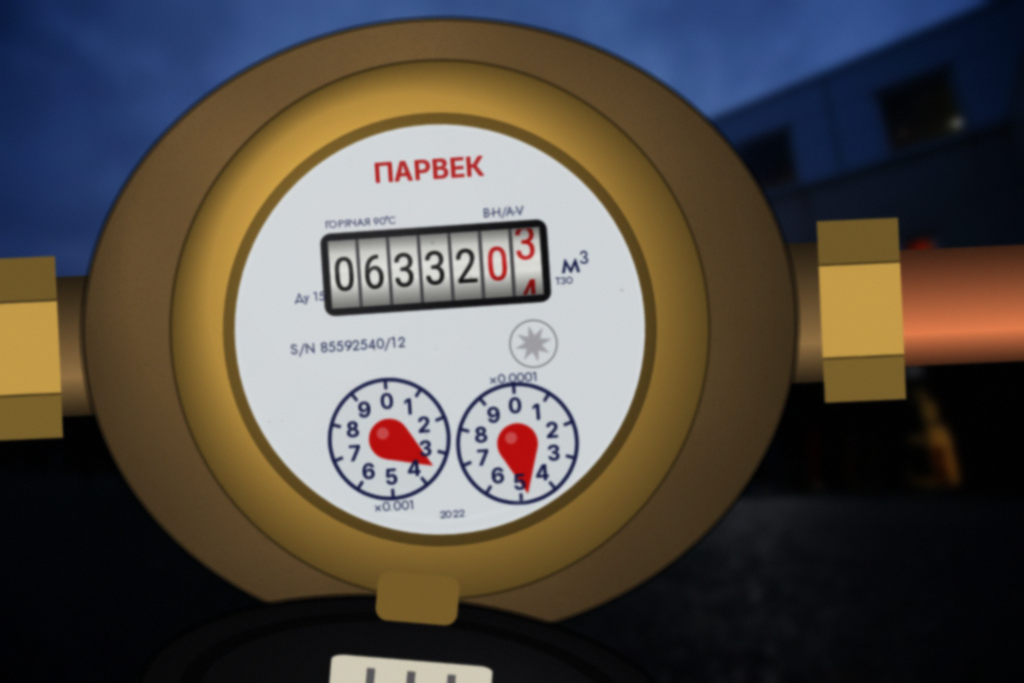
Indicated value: 6332.0334m³
